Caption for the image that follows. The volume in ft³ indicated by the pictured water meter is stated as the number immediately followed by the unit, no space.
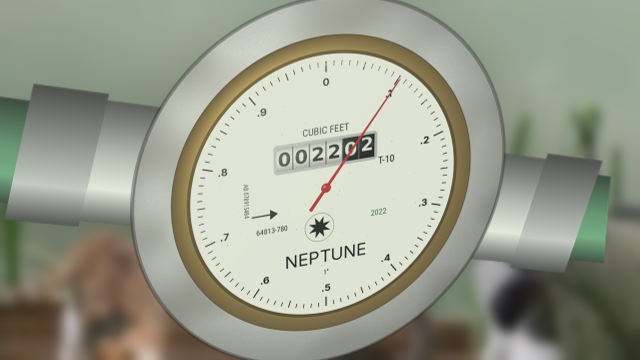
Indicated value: 2202.10ft³
